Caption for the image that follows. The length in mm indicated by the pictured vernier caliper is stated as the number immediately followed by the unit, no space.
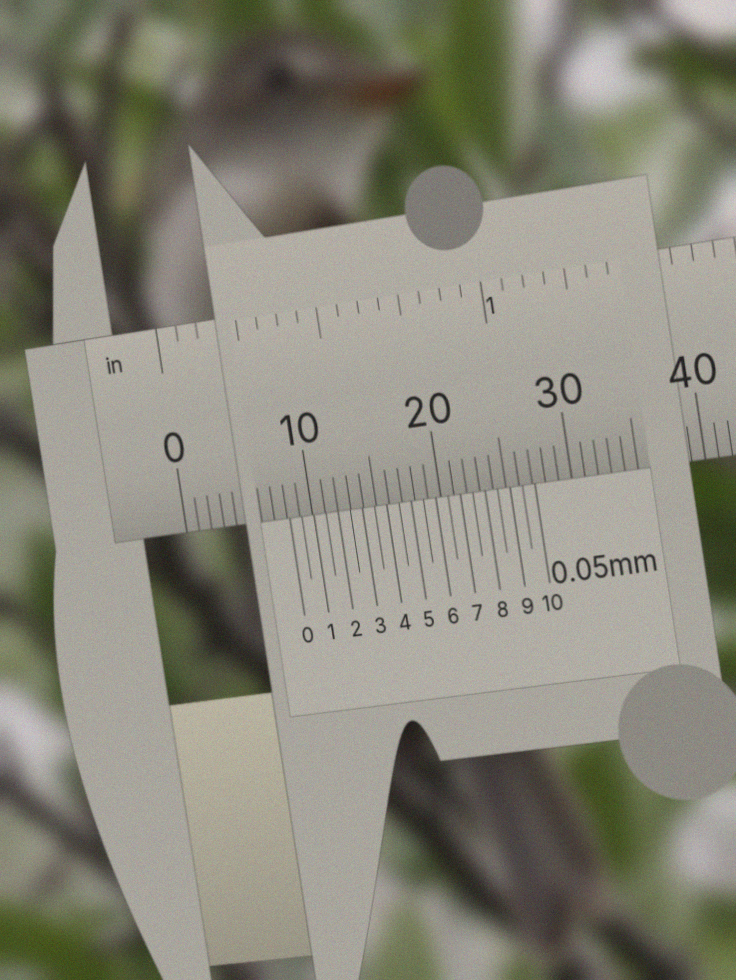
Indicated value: 8.2mm
